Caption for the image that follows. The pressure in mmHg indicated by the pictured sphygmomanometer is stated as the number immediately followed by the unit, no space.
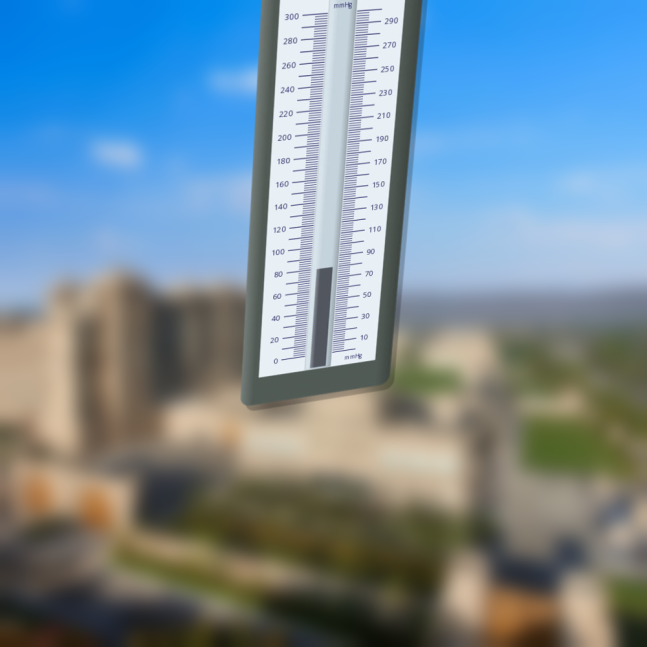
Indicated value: 80mmHg
